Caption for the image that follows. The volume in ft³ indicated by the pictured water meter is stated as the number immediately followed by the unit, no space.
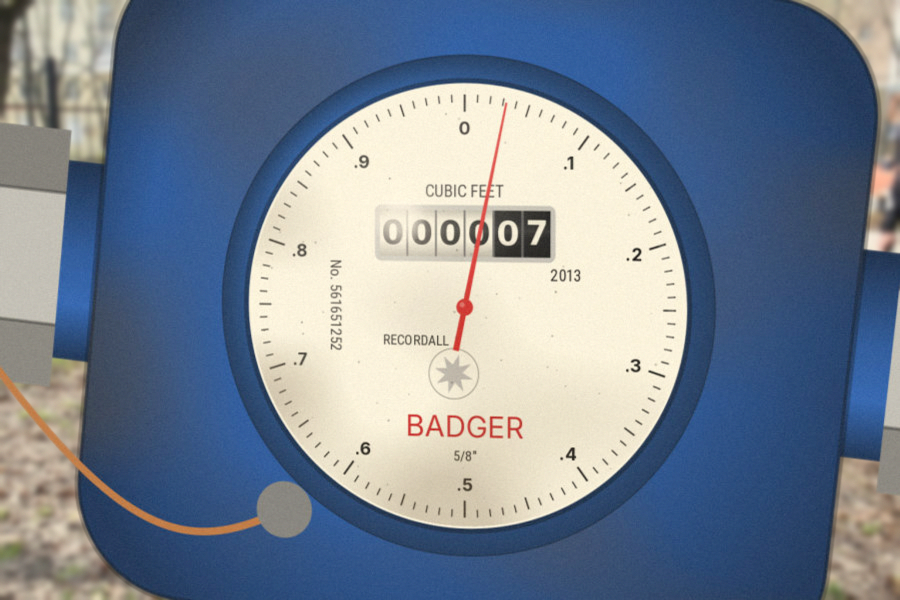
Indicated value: 7.03ft³
